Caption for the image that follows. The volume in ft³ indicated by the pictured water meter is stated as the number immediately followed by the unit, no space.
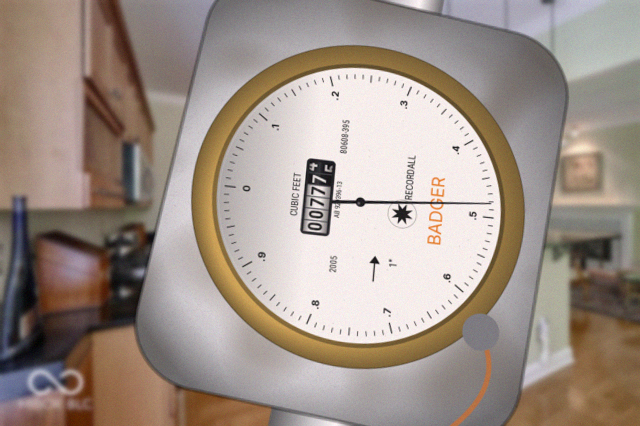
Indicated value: 7774.48ft³
